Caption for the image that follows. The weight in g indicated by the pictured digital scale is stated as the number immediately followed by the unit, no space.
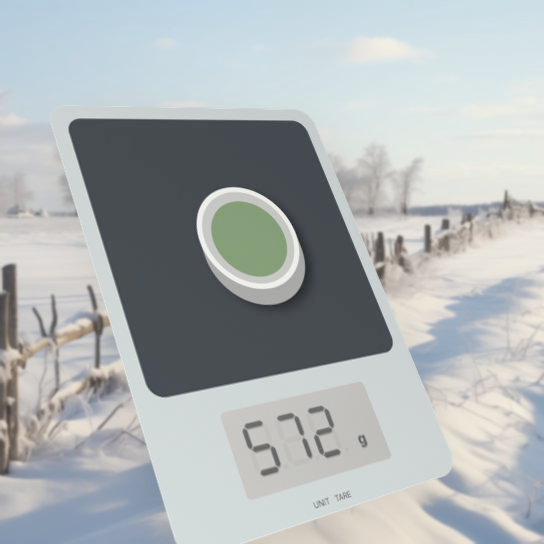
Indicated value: 572g
